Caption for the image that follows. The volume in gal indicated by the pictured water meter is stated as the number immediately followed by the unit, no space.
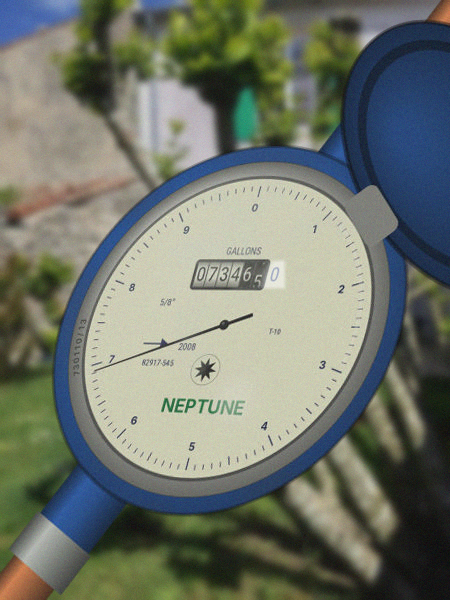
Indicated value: 734646.9gal
